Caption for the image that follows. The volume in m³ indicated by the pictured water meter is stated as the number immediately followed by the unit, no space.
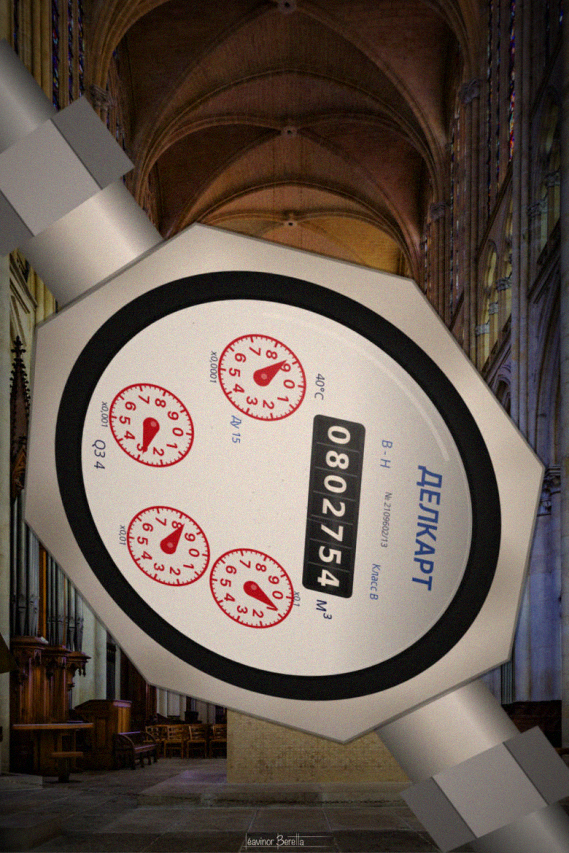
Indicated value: 802754.0828m³
